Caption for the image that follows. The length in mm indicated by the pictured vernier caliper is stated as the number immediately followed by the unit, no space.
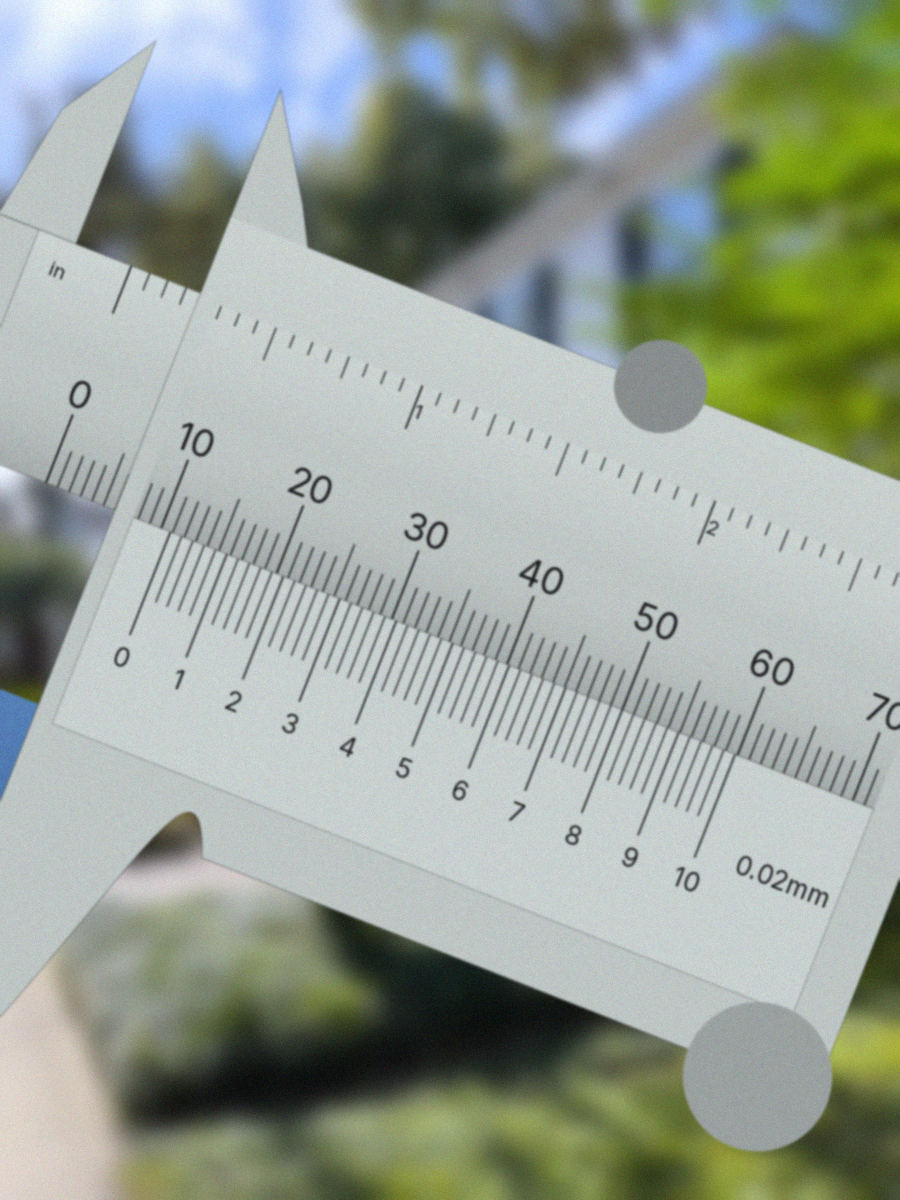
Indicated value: 10.8mm
